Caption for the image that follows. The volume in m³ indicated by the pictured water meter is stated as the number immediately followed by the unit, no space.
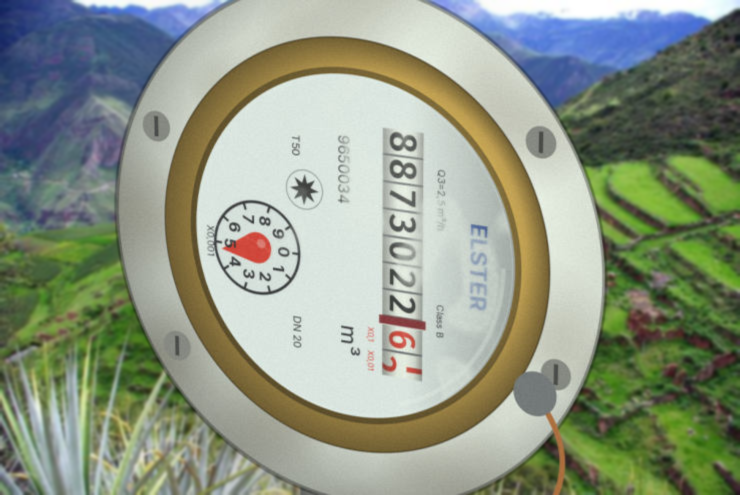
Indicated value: 8873022.614m³
